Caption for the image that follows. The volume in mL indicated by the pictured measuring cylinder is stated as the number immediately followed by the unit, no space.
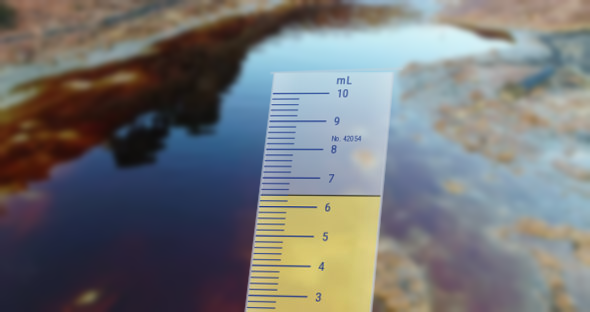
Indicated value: 6.4mL
